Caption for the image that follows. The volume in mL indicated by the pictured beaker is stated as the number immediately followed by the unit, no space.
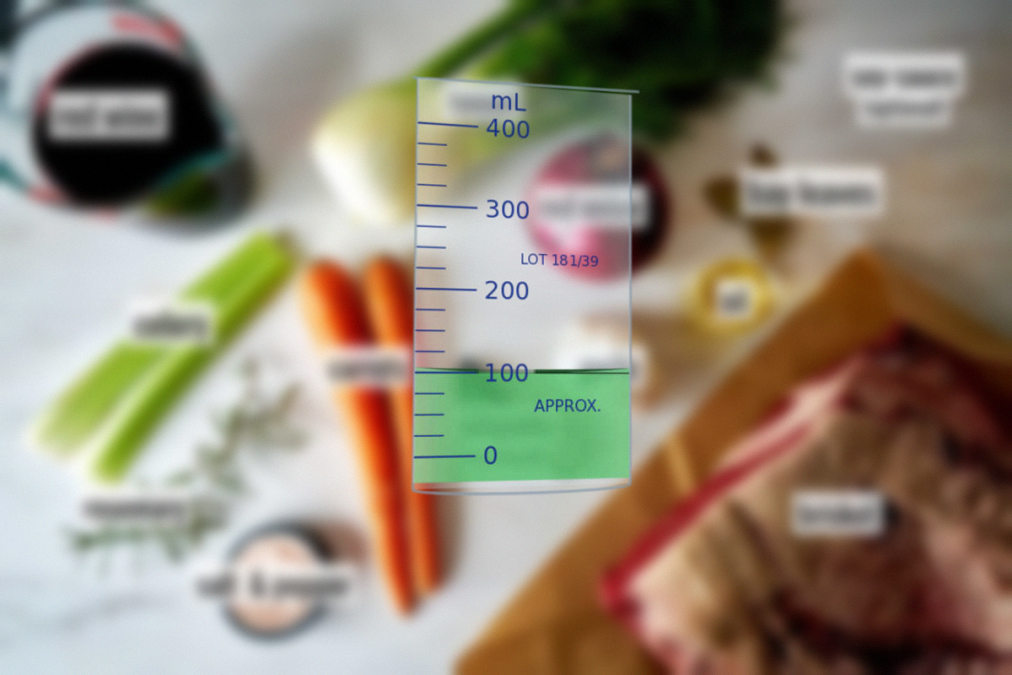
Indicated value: 100mL
